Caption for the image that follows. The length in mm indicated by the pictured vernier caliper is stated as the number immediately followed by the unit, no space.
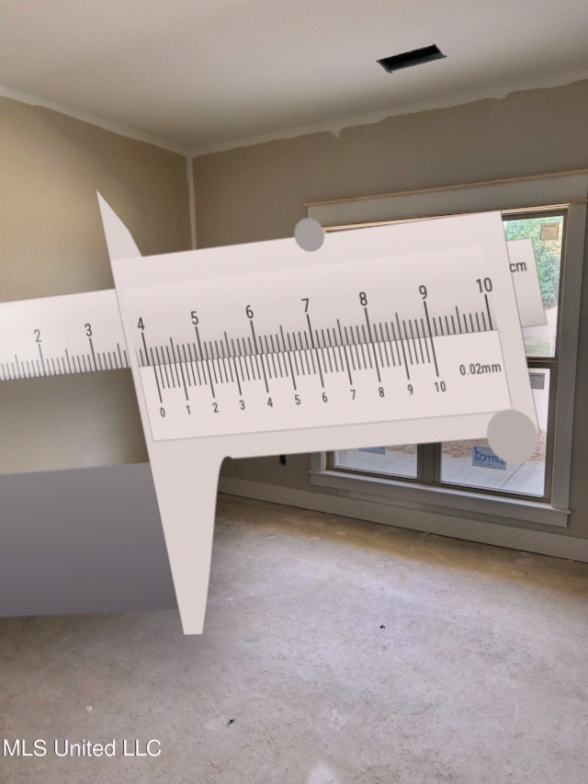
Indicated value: 41.0mm
